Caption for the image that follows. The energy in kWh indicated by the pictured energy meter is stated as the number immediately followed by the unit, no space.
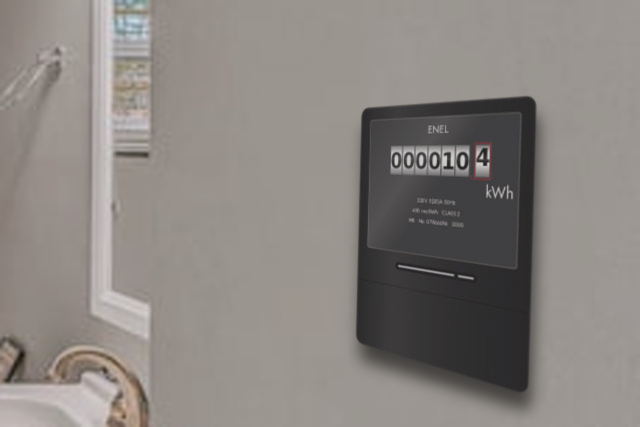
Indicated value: 10.4kWh
